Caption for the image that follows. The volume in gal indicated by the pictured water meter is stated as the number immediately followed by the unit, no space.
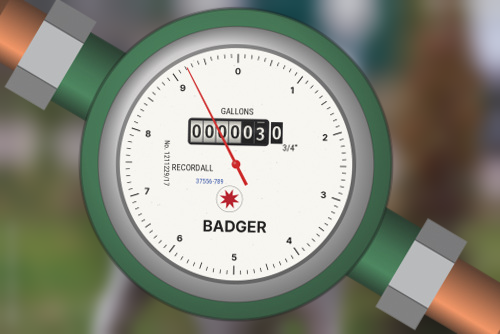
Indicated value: 29.2gal
